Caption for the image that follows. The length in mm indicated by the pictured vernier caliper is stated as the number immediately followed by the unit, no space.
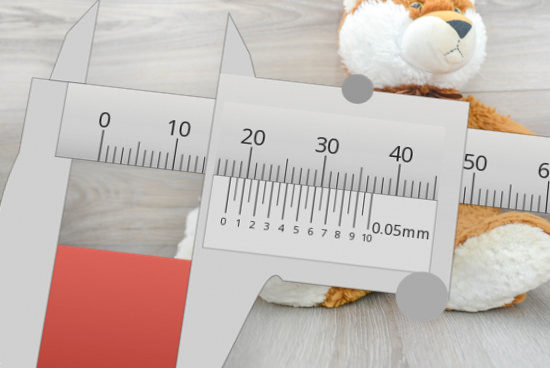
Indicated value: 17.8mm
